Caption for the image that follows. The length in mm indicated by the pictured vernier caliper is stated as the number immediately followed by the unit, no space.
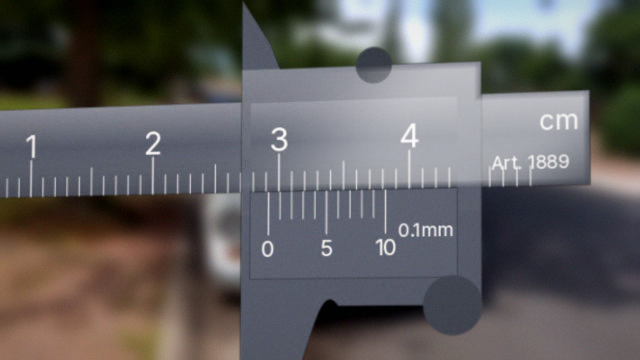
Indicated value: 29.2mm
